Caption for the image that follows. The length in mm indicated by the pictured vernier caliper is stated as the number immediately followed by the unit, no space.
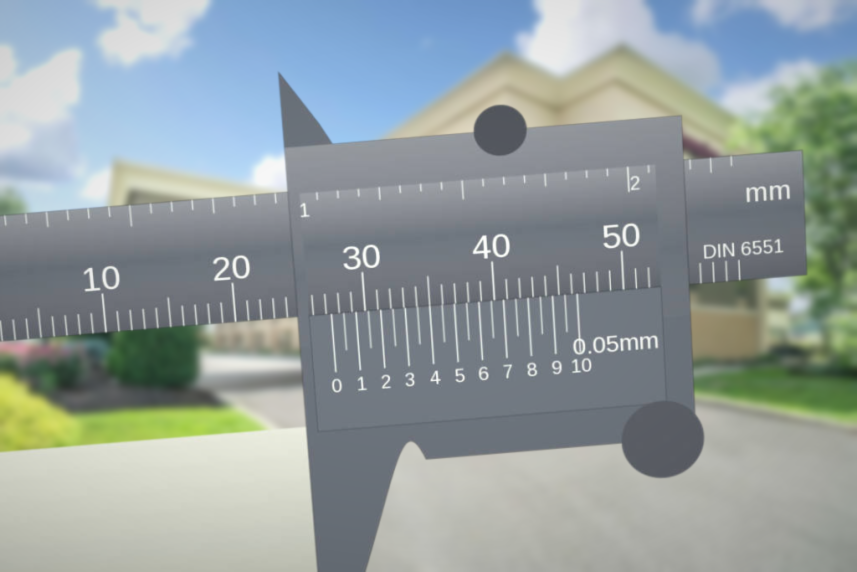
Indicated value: 27.4mm
